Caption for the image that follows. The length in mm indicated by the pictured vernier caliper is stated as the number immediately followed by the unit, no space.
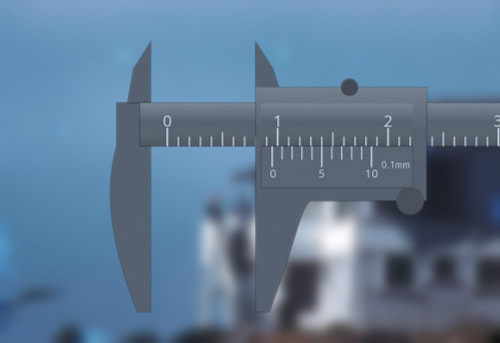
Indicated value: 9.5mm
